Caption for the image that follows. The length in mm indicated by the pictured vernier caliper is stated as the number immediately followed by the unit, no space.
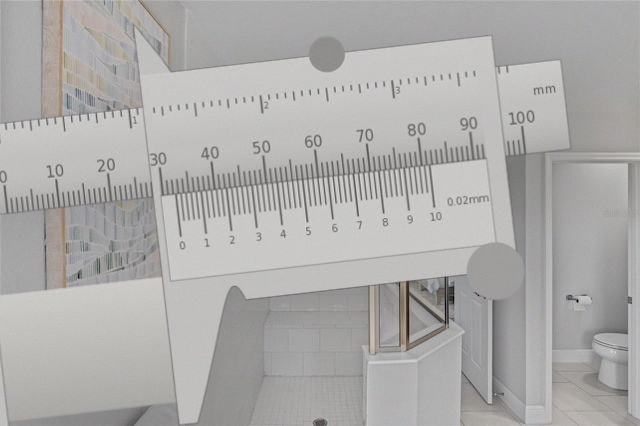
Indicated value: 32.5mm
